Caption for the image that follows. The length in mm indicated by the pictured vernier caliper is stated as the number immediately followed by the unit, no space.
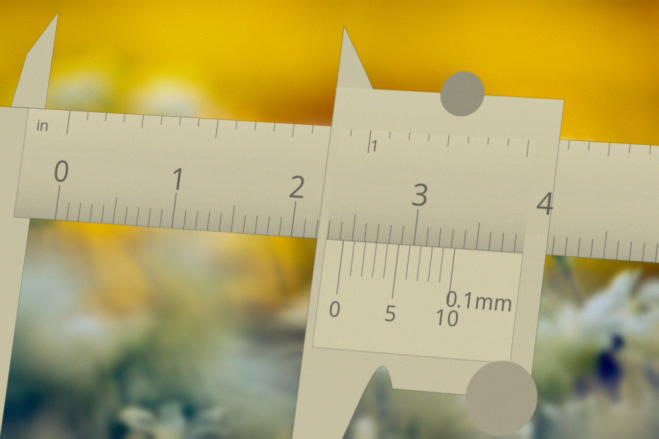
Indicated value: 24.3mm
